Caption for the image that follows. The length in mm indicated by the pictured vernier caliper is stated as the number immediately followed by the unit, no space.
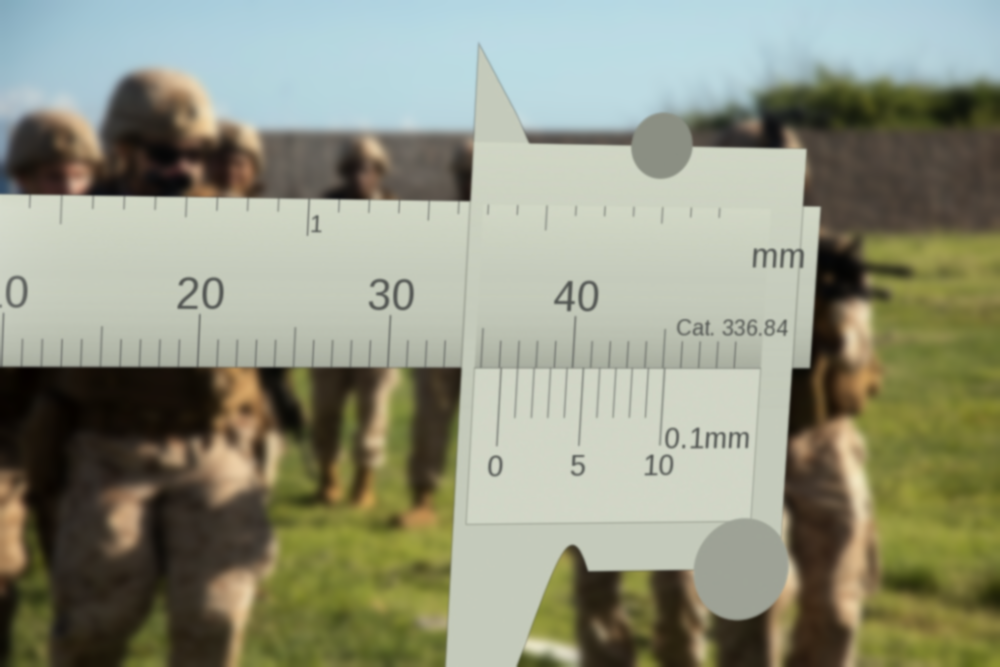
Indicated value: 36.1mm
